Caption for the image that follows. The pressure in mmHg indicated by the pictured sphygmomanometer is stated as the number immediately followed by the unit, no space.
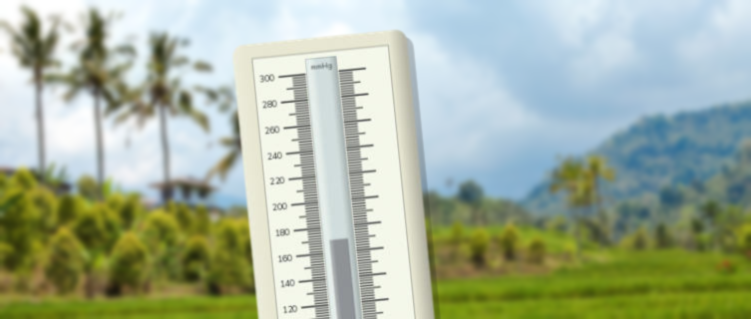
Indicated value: 170mmHg
